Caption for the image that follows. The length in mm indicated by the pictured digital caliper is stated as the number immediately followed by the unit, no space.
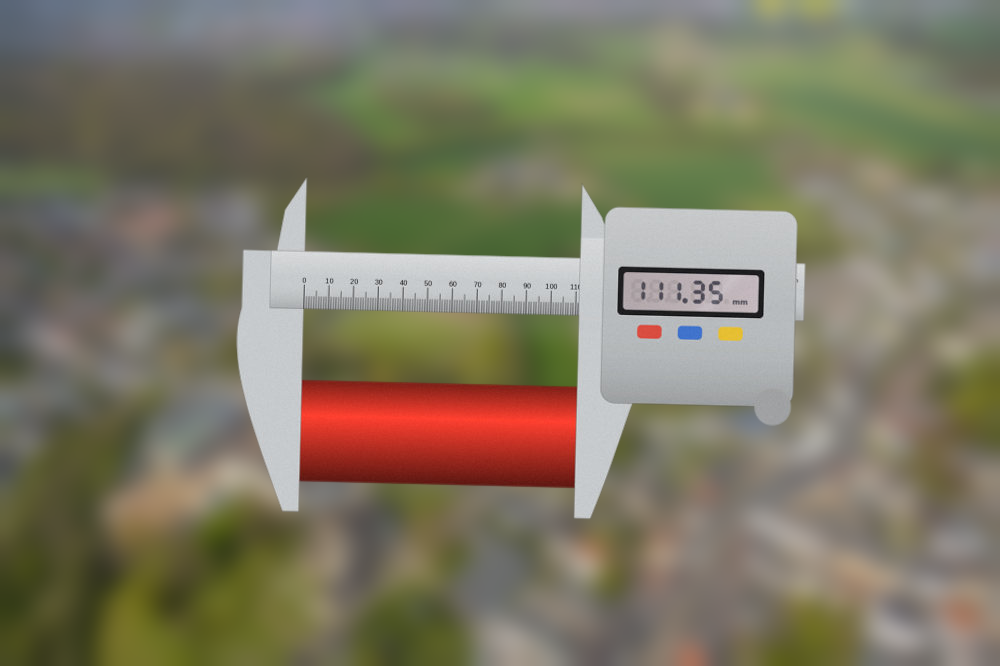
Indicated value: 111.35mm
